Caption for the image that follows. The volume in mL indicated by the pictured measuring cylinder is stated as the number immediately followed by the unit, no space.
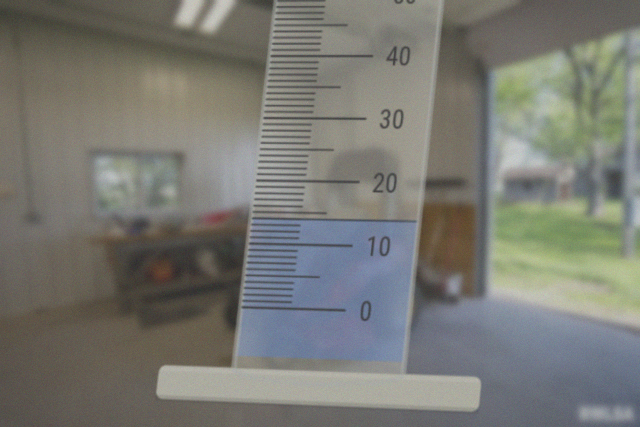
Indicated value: 14mL
